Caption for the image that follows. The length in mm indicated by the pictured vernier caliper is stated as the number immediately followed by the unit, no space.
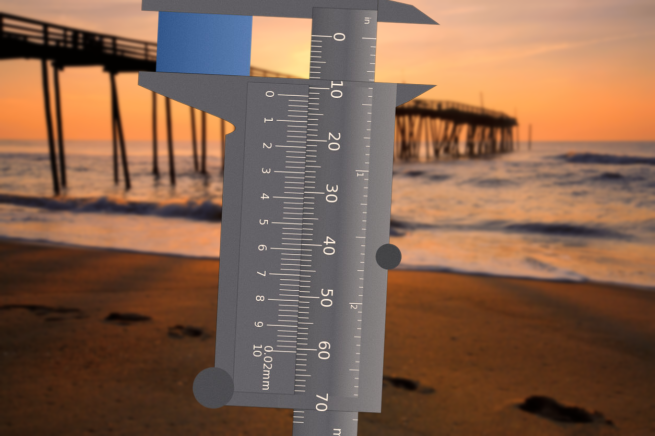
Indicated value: 11.6mm
